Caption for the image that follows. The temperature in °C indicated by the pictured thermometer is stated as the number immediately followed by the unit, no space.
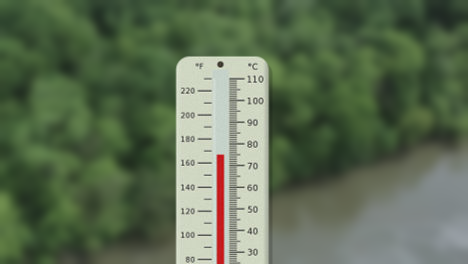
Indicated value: 75°C
